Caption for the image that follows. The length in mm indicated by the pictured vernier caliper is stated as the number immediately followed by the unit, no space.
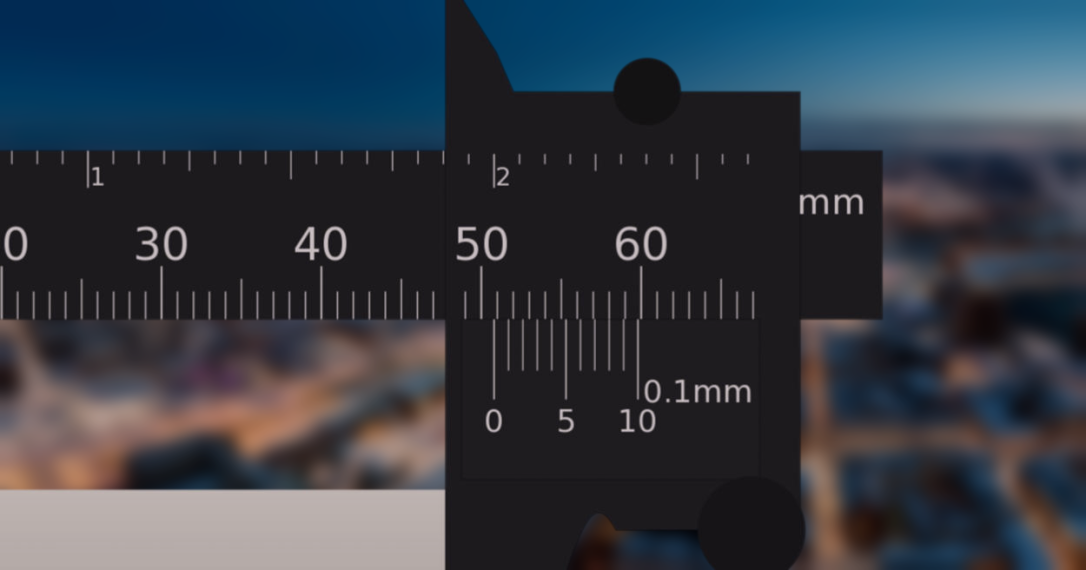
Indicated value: 50.8mm
